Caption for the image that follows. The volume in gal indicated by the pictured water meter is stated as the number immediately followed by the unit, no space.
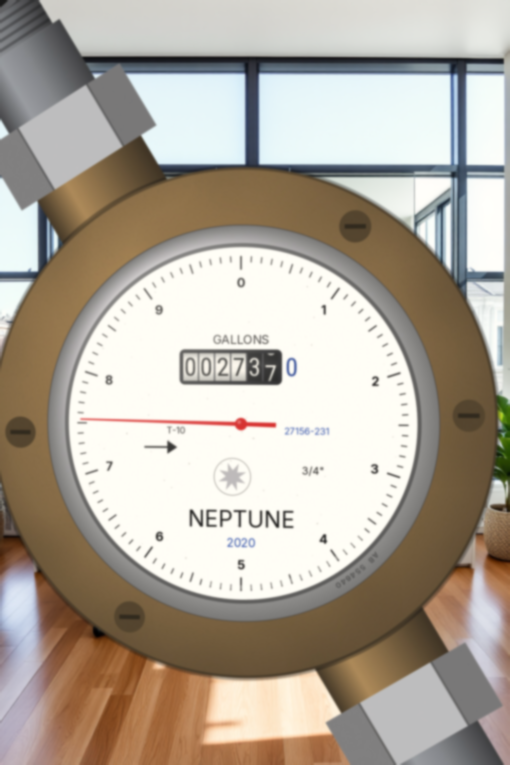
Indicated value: 27367.5gal
